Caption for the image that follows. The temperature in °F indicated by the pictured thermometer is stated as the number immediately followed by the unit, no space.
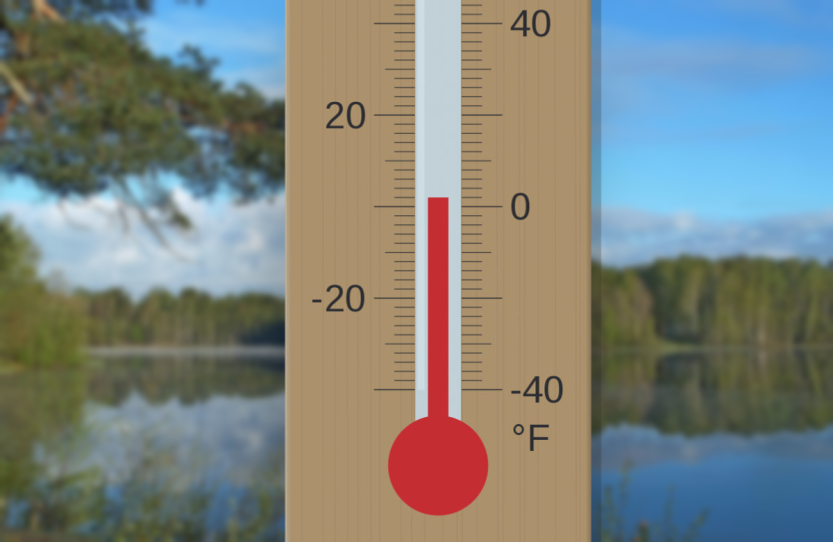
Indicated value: 2°F
